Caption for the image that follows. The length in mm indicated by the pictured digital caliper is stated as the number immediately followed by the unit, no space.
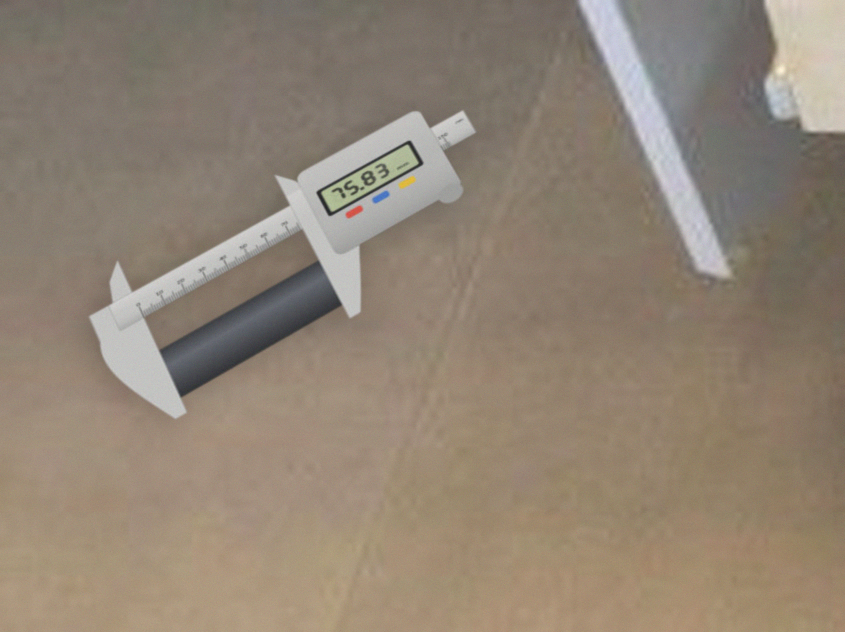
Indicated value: 75.83mm
